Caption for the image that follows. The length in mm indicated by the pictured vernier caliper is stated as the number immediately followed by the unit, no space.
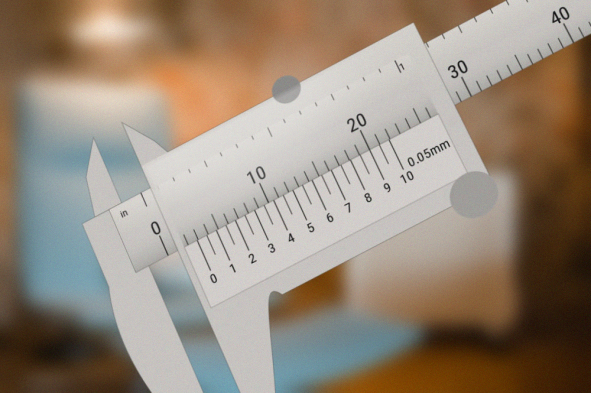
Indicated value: 2.9mm
